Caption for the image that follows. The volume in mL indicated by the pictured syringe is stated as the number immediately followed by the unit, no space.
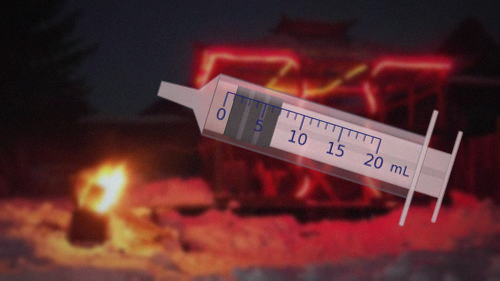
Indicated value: 1mL
